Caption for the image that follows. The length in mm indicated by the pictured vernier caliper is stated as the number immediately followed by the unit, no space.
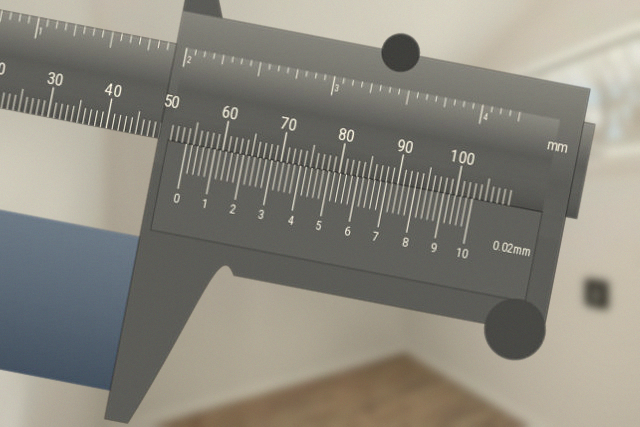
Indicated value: 53.8mm
